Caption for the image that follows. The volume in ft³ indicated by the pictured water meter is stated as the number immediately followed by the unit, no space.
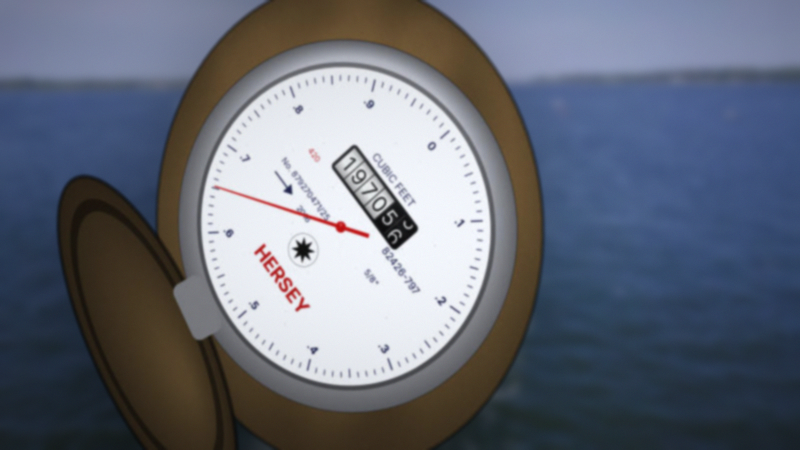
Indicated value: 197055.65ft³
